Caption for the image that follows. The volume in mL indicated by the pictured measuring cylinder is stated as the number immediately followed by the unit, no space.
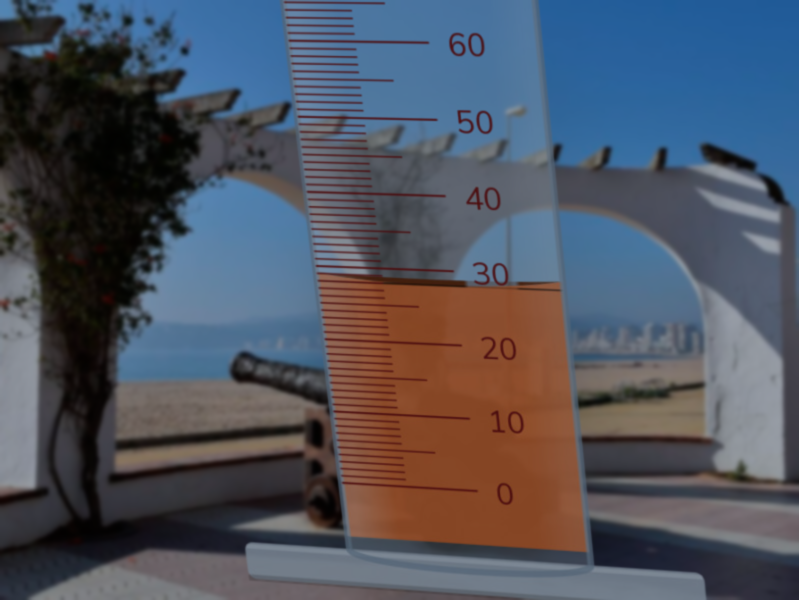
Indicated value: 28mL
